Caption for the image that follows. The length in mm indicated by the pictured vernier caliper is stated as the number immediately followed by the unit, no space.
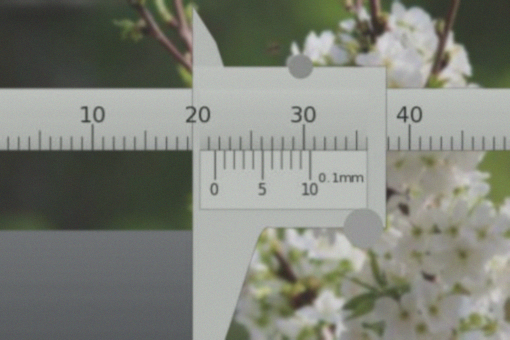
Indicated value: 21.6mm
